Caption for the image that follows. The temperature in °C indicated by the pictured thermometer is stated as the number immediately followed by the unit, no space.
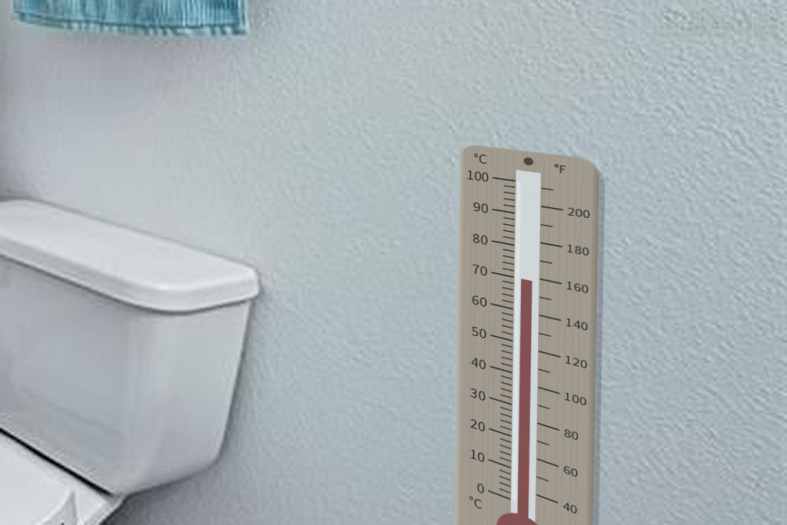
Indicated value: 70°C
